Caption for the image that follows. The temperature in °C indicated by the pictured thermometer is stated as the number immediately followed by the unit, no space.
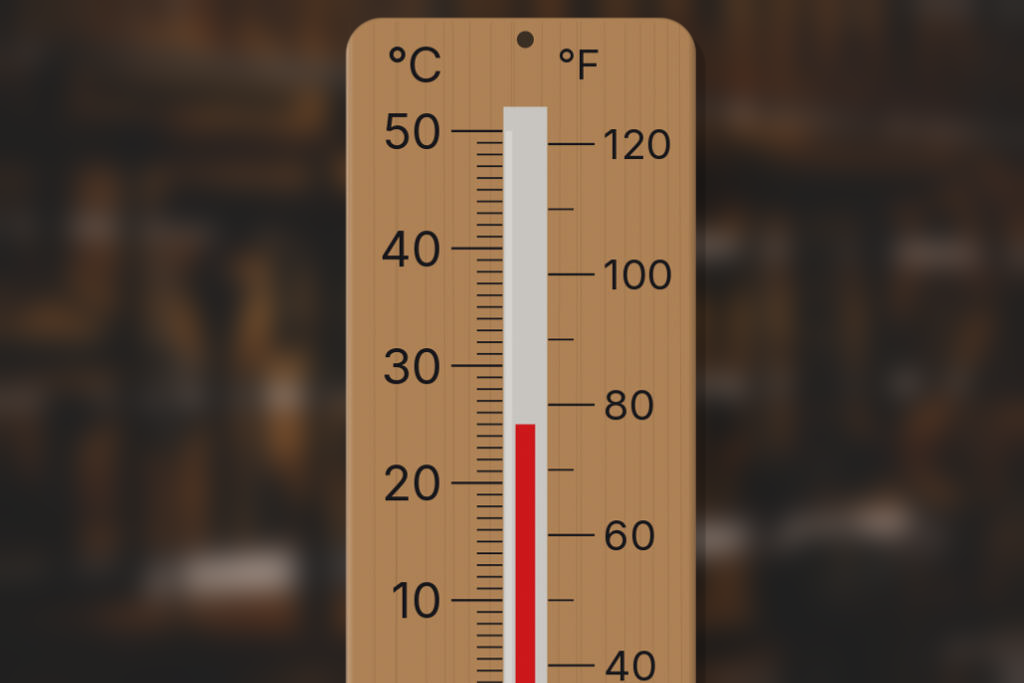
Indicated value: 25°C
